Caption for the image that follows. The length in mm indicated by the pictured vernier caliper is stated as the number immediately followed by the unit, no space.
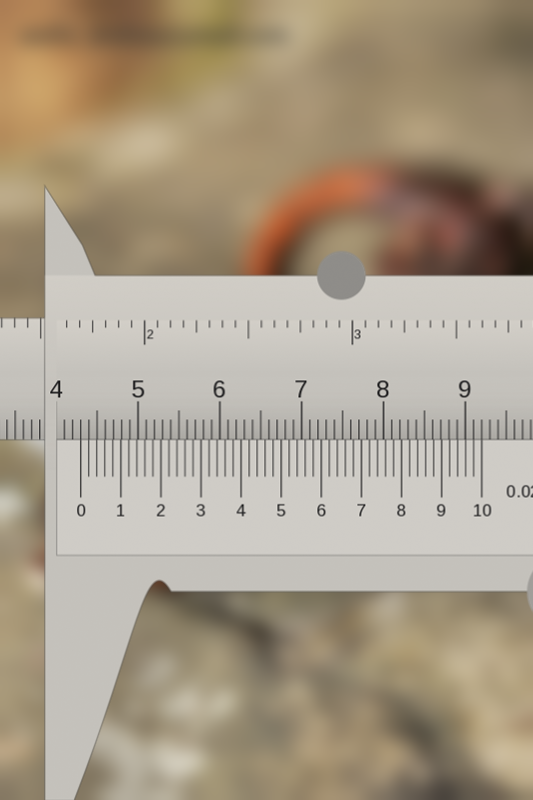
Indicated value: 43.0mm
